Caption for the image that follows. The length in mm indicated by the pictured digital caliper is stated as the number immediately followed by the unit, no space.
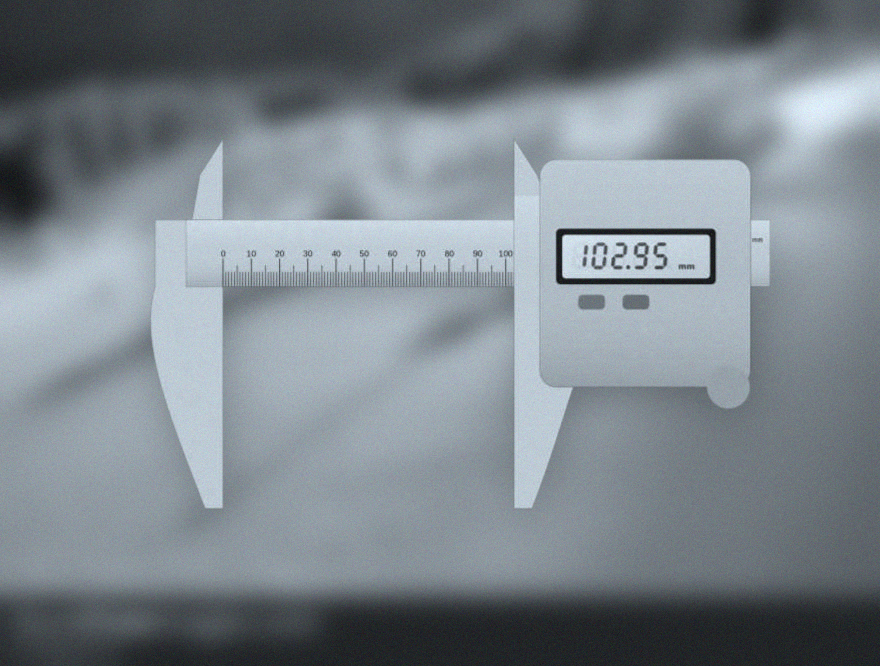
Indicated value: 102.95mm
